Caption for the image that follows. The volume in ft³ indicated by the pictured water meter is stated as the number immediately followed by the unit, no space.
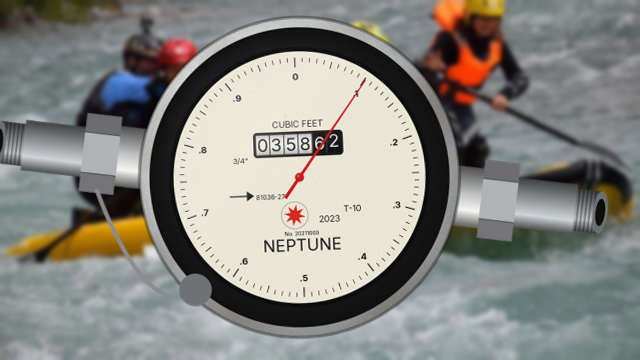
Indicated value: 35862.10ft³
